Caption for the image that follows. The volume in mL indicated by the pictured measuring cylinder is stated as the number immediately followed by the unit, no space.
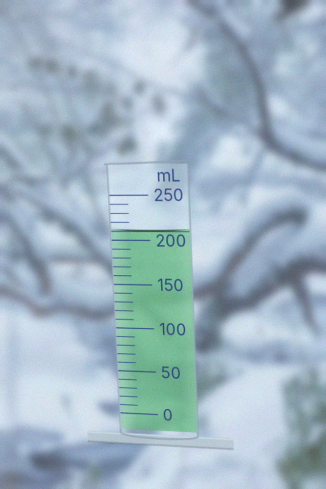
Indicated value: 210mL
